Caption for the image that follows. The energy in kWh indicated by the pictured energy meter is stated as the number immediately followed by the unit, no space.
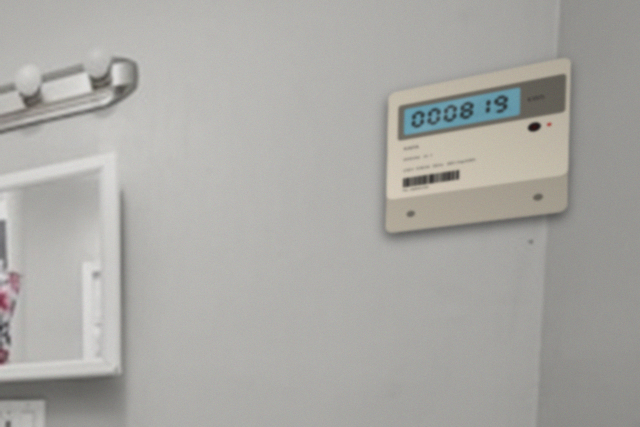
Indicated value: 819kWh
